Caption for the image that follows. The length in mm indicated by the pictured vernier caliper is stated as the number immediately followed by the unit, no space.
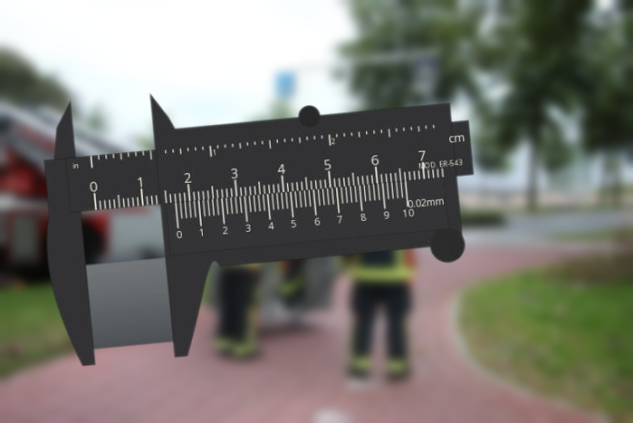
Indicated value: 17.0mm
